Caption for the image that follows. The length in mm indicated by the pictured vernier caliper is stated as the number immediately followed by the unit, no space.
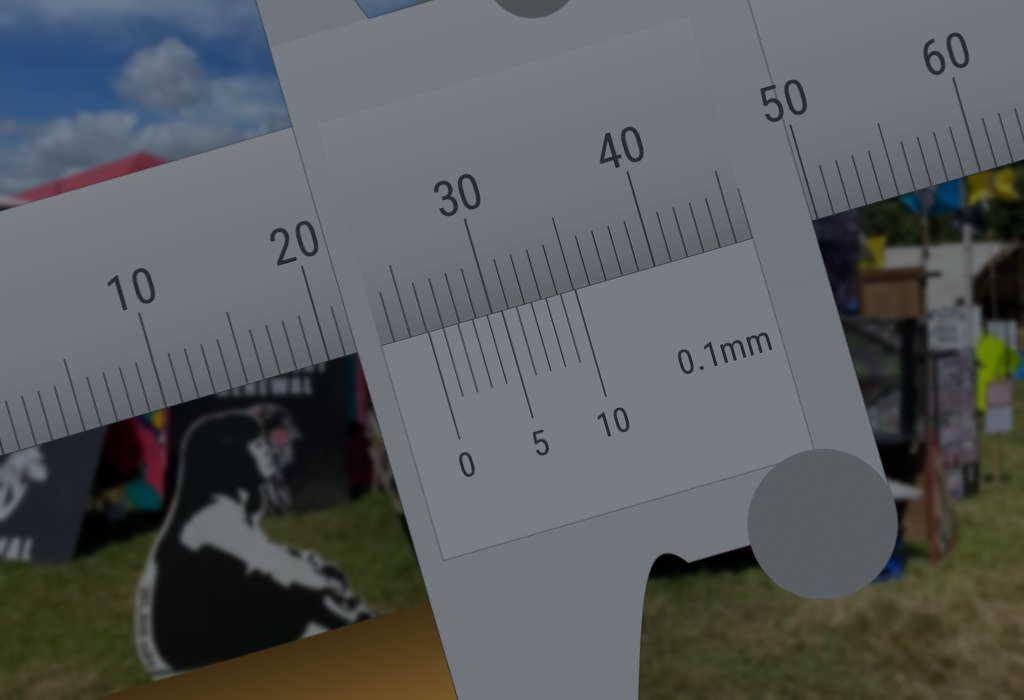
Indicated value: 26.1mm
